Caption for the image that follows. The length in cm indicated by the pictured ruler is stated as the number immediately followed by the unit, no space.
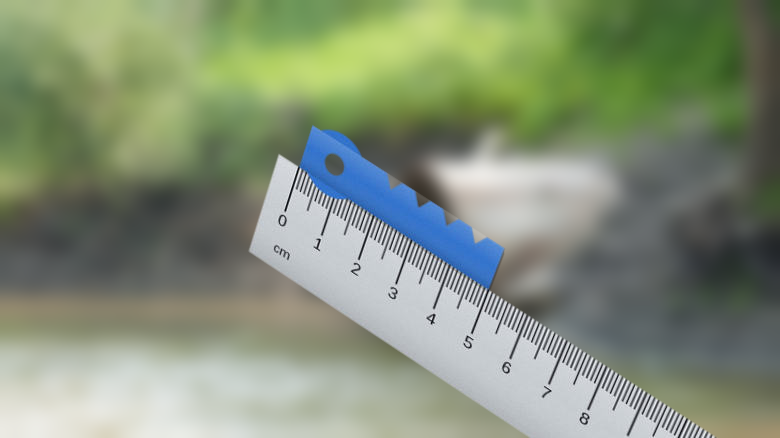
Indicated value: 5cm
